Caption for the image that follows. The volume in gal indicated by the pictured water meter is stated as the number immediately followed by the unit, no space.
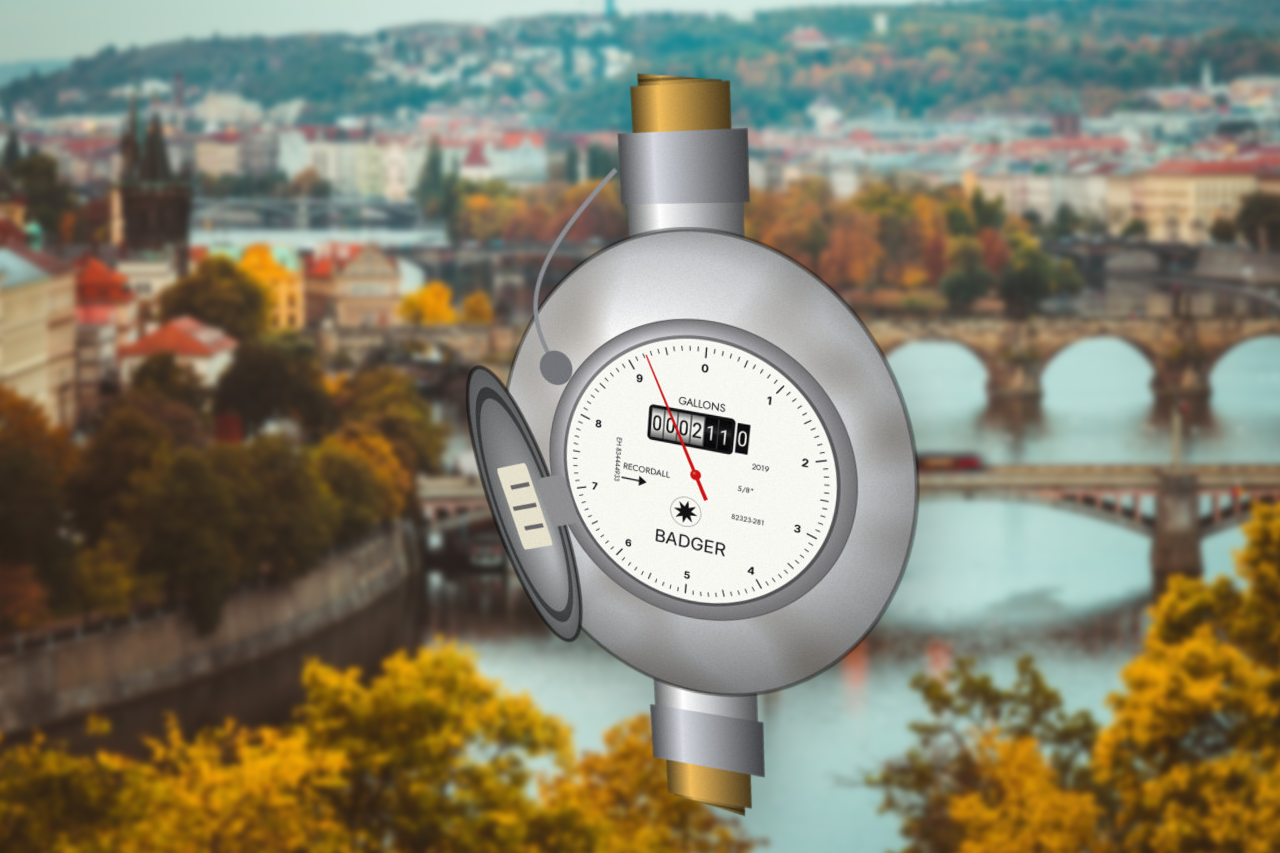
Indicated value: 2109.2gal
